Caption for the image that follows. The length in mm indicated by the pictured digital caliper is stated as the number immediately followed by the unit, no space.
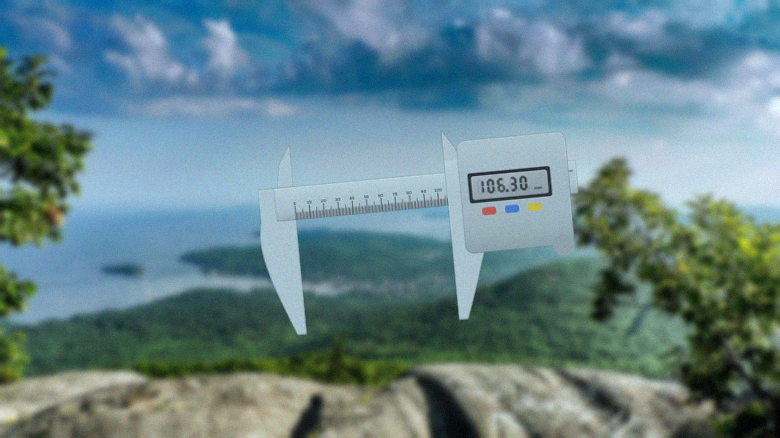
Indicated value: 106.30mm
